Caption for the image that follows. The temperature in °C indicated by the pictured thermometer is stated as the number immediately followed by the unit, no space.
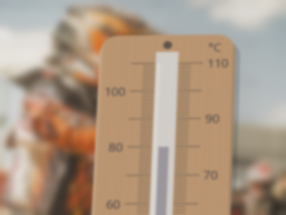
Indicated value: 80°C
